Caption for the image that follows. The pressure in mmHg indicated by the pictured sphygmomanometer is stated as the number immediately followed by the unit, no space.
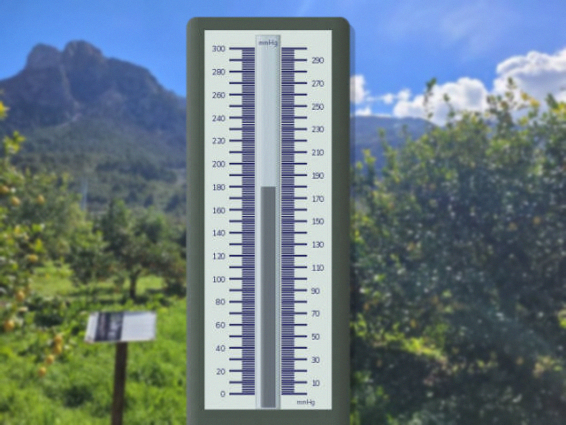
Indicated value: 180mmHg
